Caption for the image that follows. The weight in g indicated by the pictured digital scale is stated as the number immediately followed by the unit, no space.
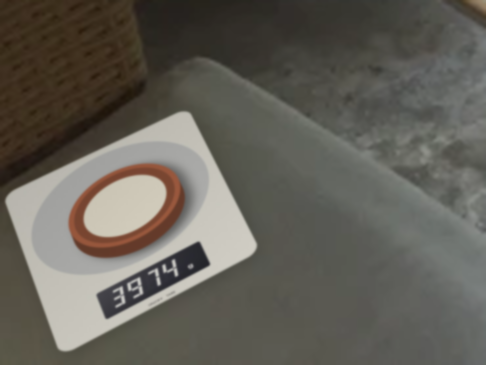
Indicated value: 3974g
